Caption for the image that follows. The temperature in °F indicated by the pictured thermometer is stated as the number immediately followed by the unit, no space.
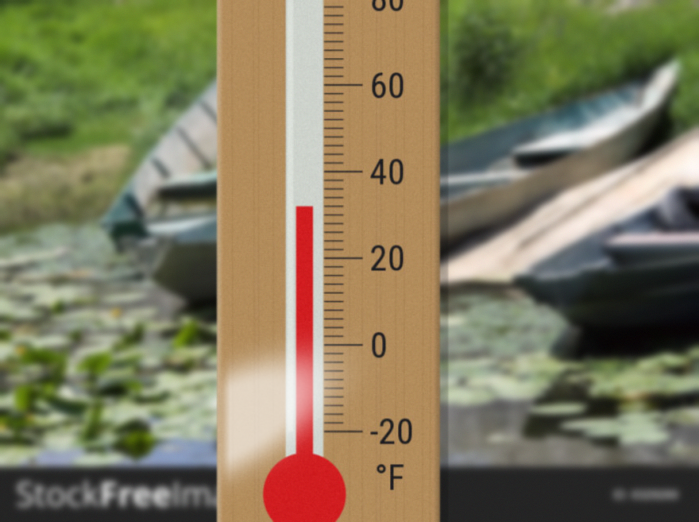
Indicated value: 32°F
